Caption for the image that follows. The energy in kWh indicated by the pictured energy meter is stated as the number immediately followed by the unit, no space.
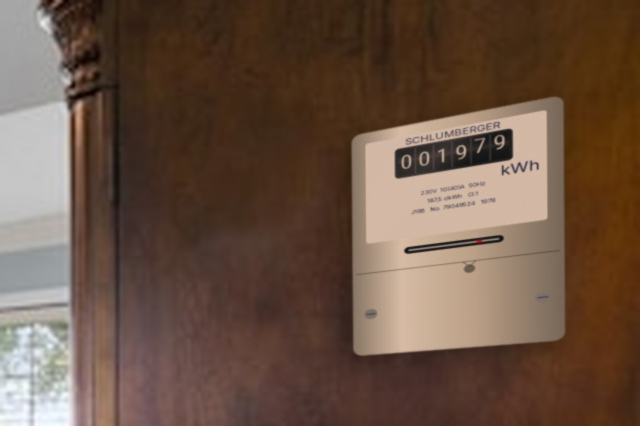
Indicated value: 1979kWh
